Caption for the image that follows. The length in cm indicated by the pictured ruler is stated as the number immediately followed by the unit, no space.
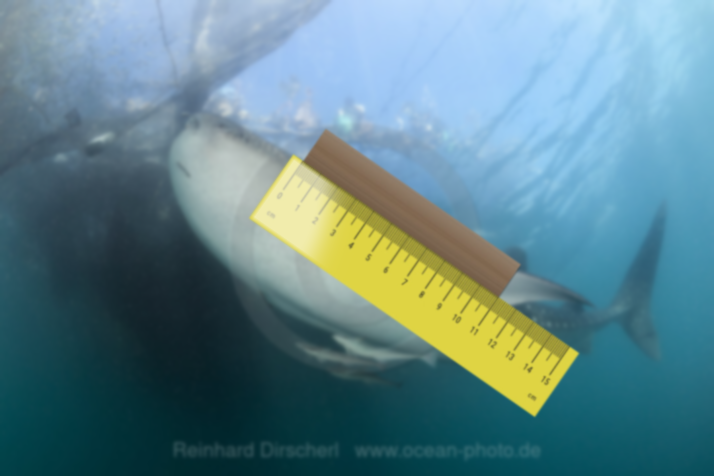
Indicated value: 11cm
